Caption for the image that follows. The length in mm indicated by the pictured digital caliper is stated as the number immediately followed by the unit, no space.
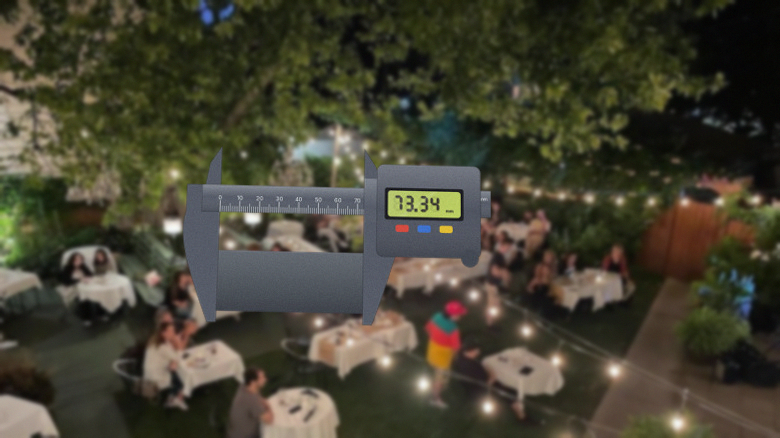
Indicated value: 73.34mm
